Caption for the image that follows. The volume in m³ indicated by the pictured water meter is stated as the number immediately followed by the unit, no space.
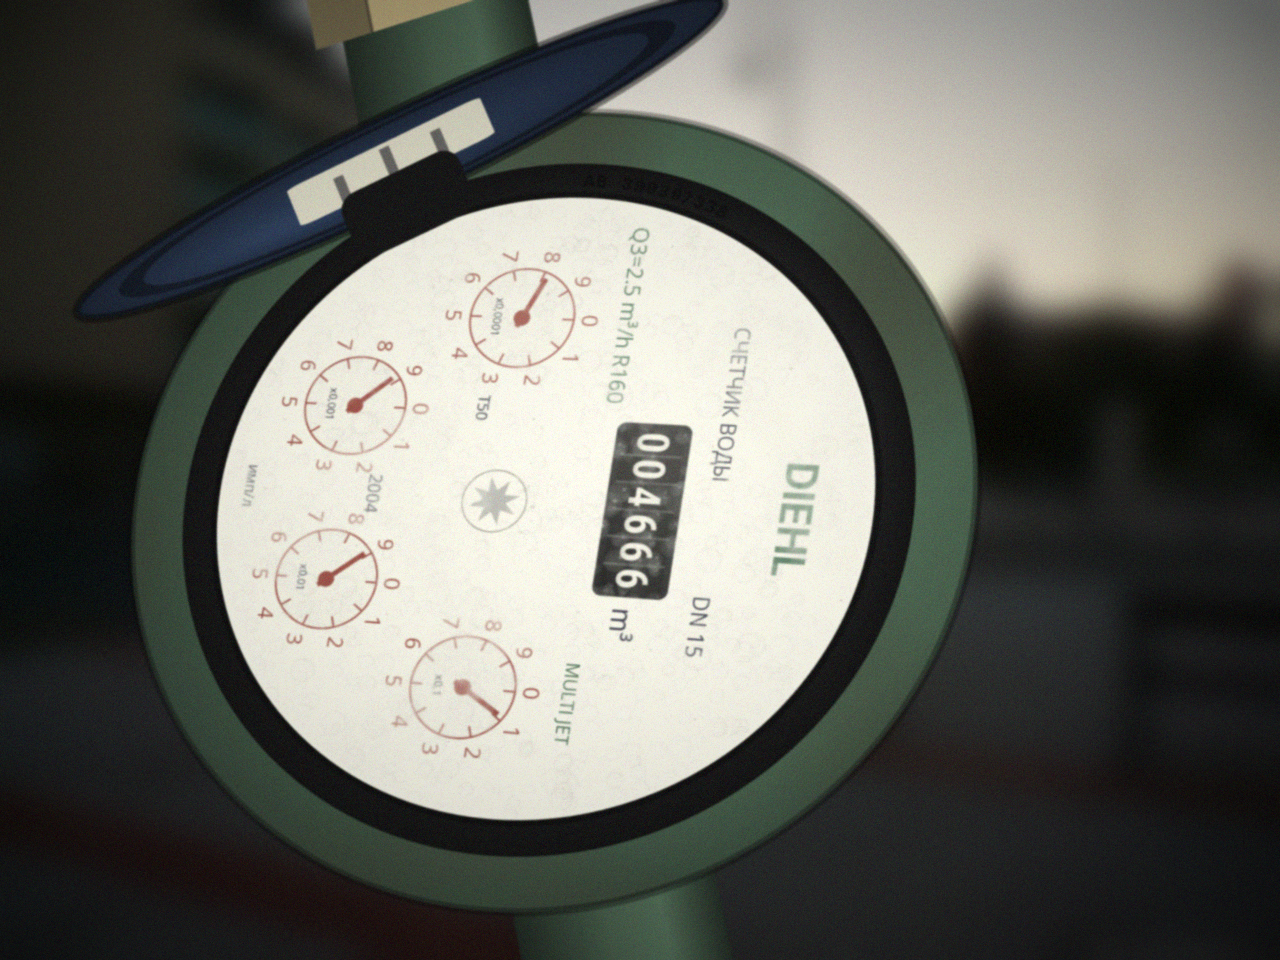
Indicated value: 4666.0888m³
